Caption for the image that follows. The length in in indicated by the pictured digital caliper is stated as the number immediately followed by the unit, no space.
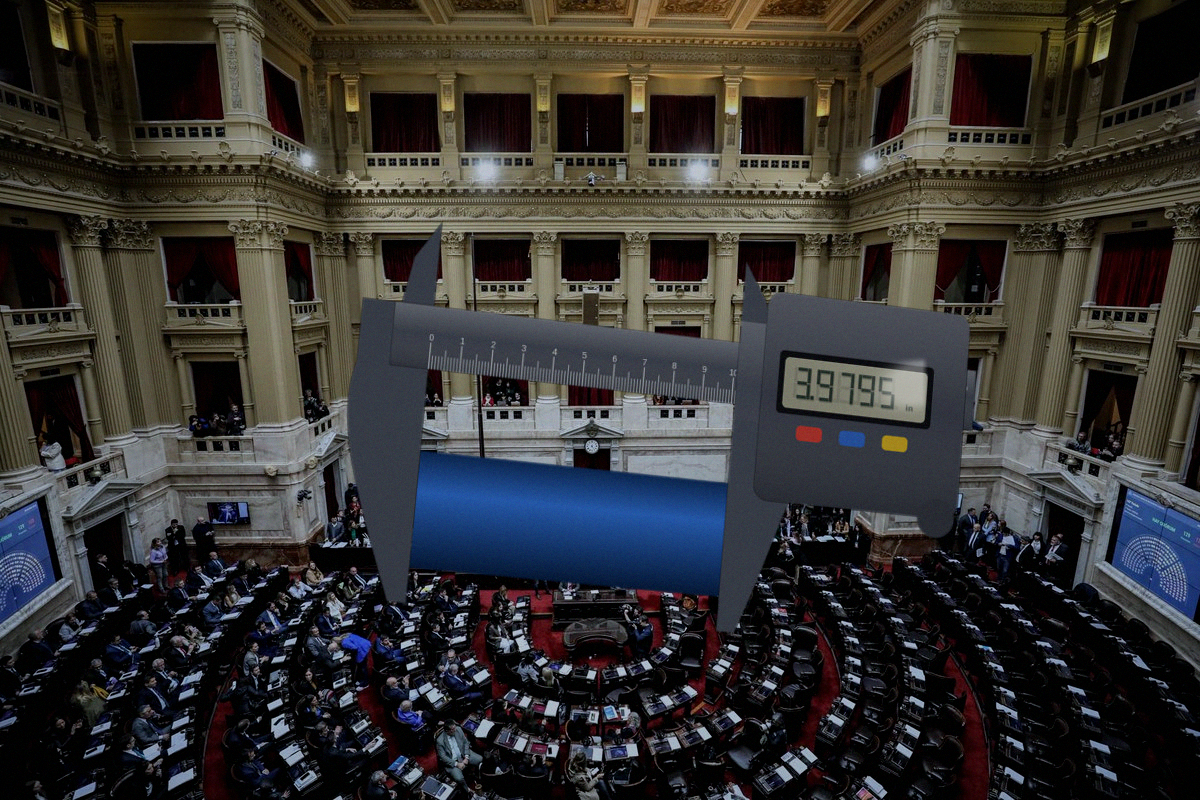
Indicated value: 3.9795in
